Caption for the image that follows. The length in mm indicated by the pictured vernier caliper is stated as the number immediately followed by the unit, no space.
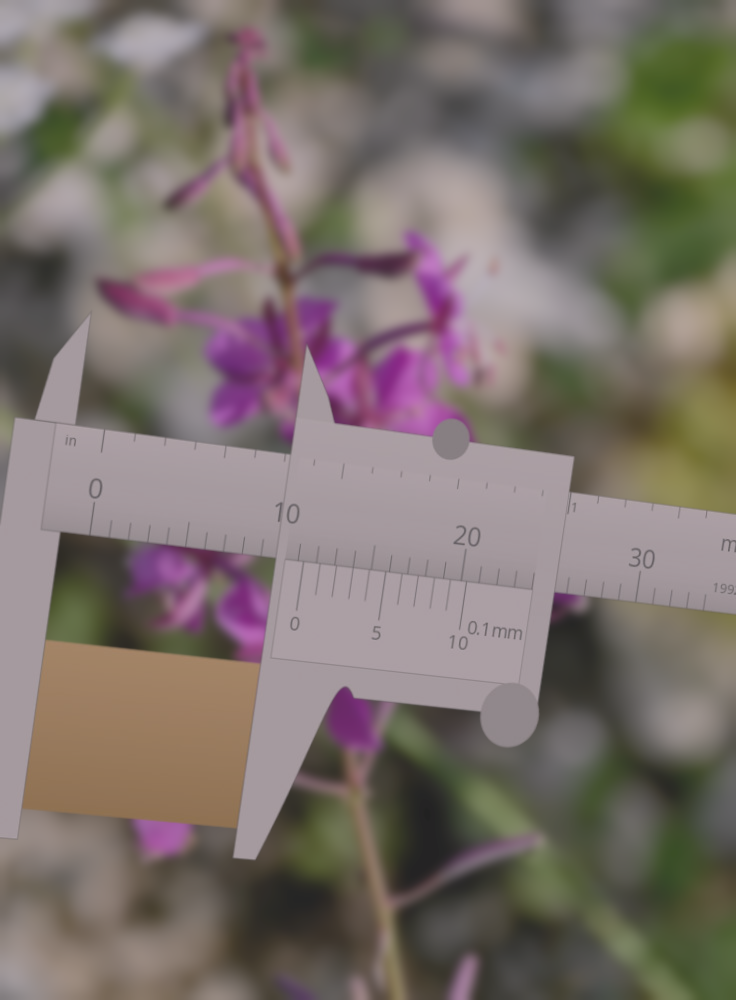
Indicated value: 11.3mm
